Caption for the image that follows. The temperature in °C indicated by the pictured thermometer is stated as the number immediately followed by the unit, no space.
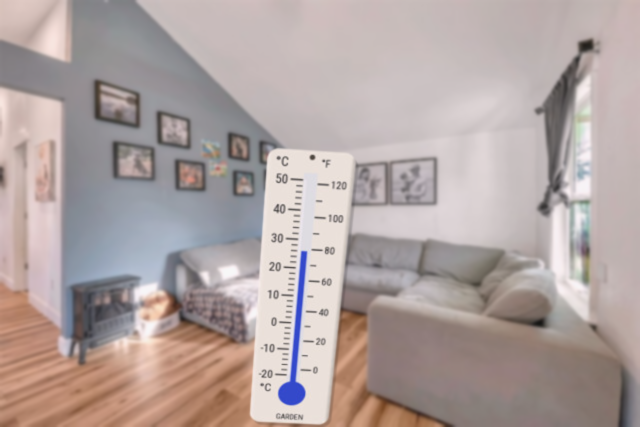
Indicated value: 26°C
